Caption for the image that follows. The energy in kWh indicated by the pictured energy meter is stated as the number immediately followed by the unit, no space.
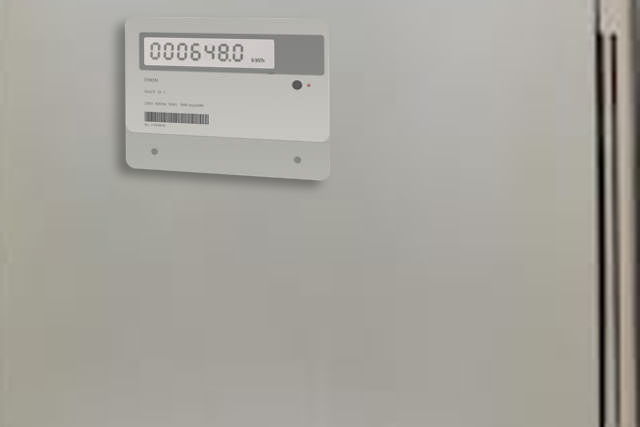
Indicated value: 648.0kWh
